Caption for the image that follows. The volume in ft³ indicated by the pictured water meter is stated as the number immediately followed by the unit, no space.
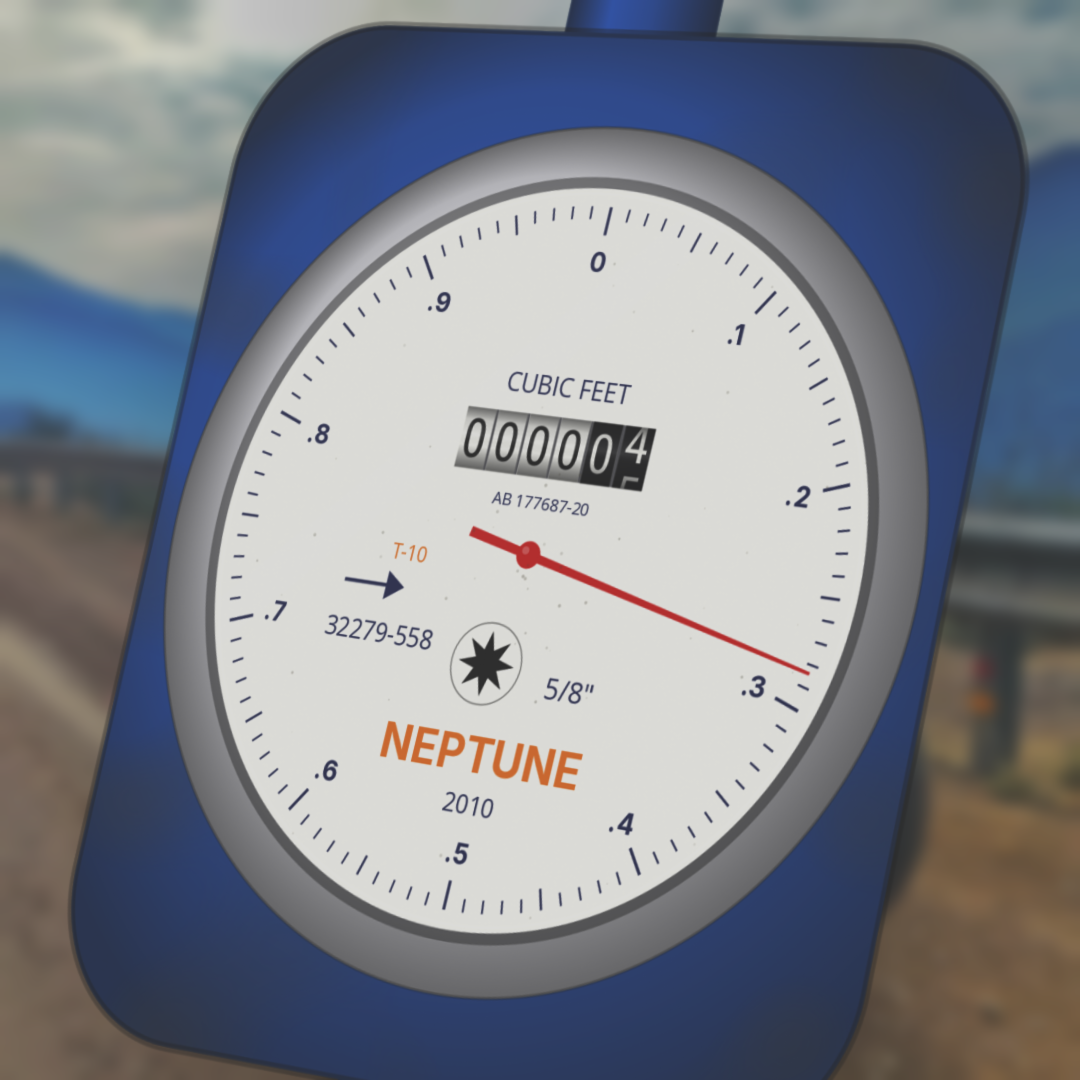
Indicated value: 4.28ft³
